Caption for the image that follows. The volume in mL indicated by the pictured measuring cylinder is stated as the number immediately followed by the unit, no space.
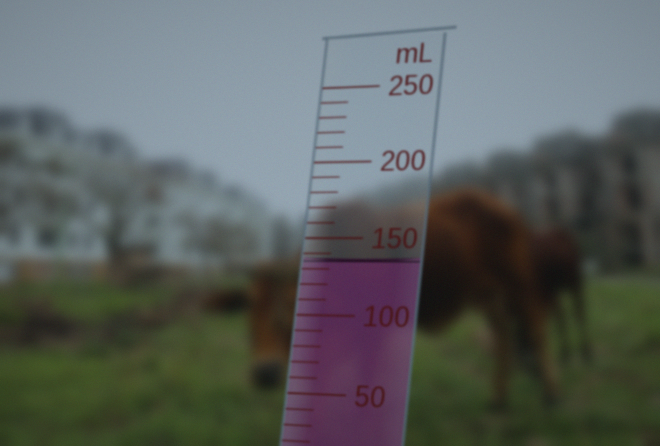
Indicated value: 135mL
